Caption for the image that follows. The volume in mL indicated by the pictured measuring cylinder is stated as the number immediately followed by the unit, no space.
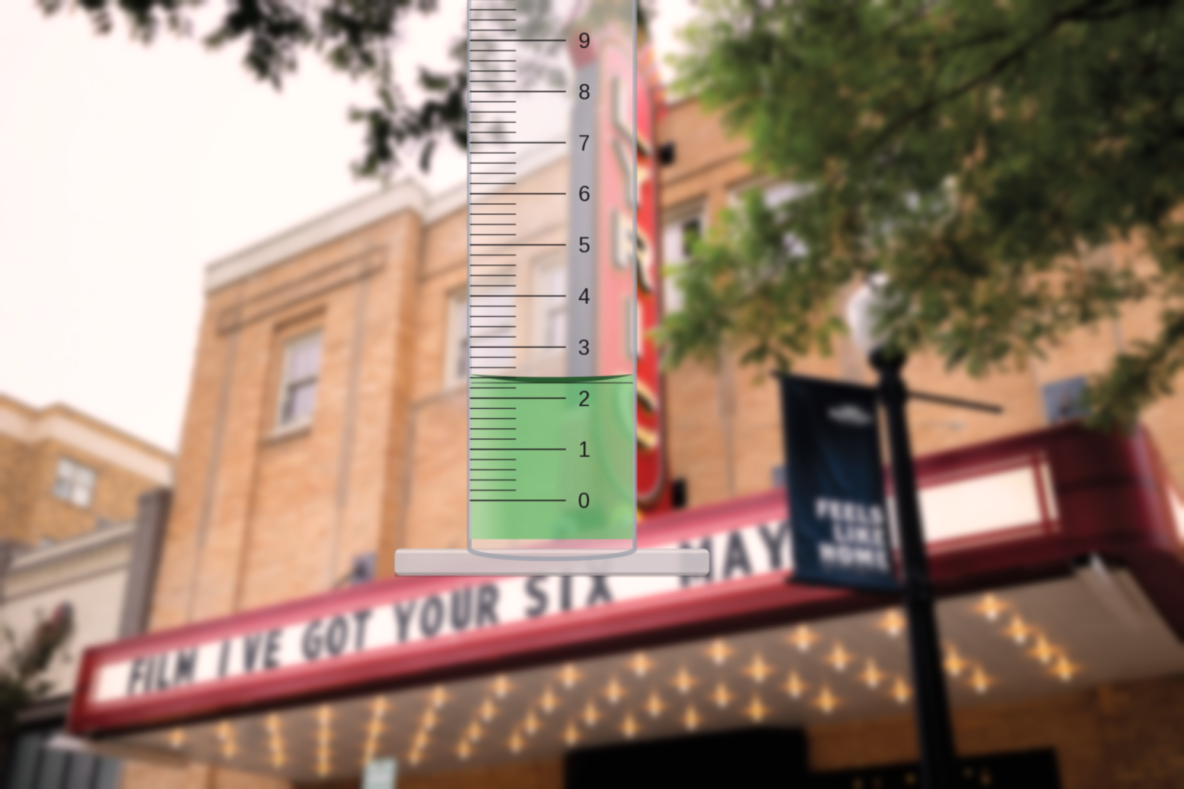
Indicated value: 2.3mL
